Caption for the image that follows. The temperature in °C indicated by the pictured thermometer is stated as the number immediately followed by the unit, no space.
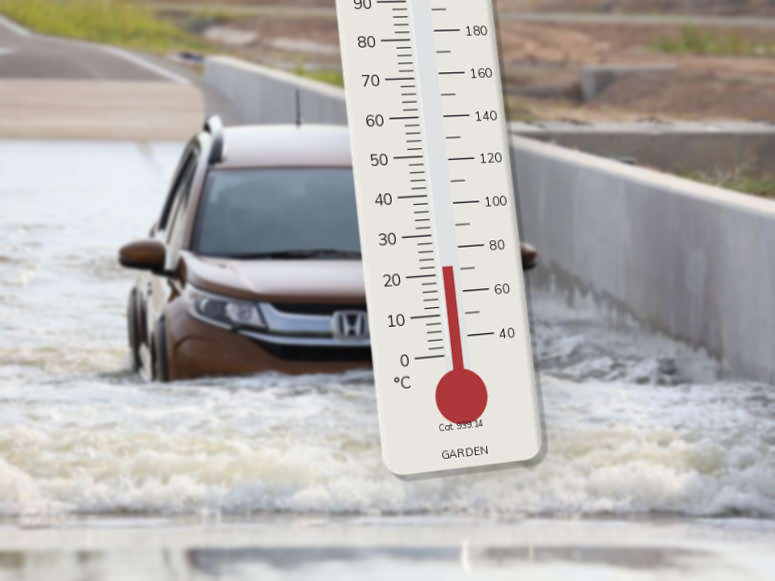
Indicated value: 22°C
